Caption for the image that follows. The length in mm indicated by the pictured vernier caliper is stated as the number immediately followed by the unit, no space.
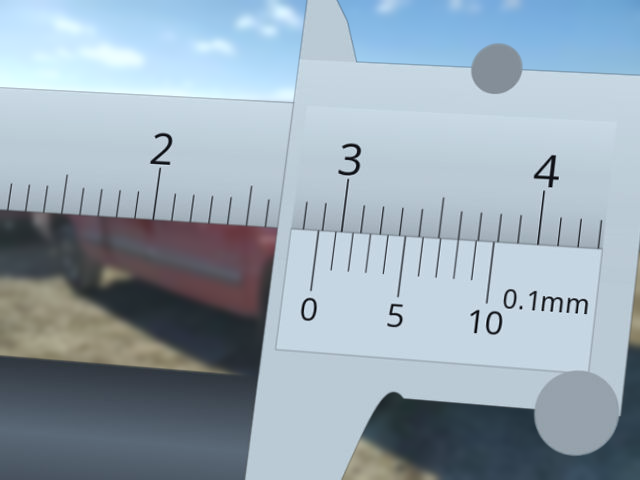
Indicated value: 28.8mm
